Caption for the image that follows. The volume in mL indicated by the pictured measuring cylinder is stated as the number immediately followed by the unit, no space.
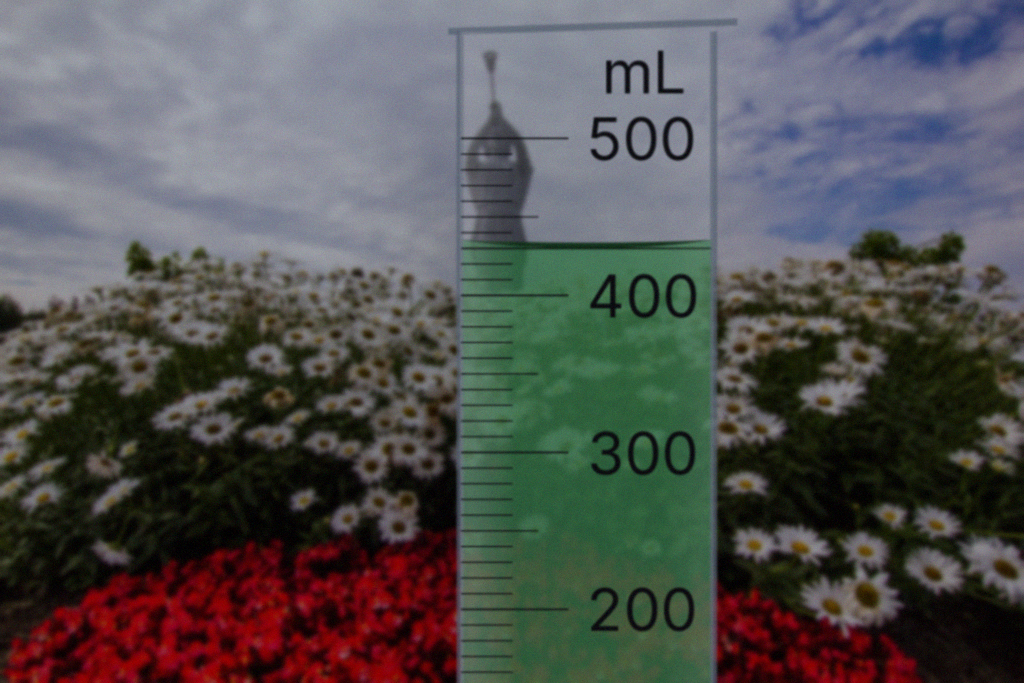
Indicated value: 430mL
